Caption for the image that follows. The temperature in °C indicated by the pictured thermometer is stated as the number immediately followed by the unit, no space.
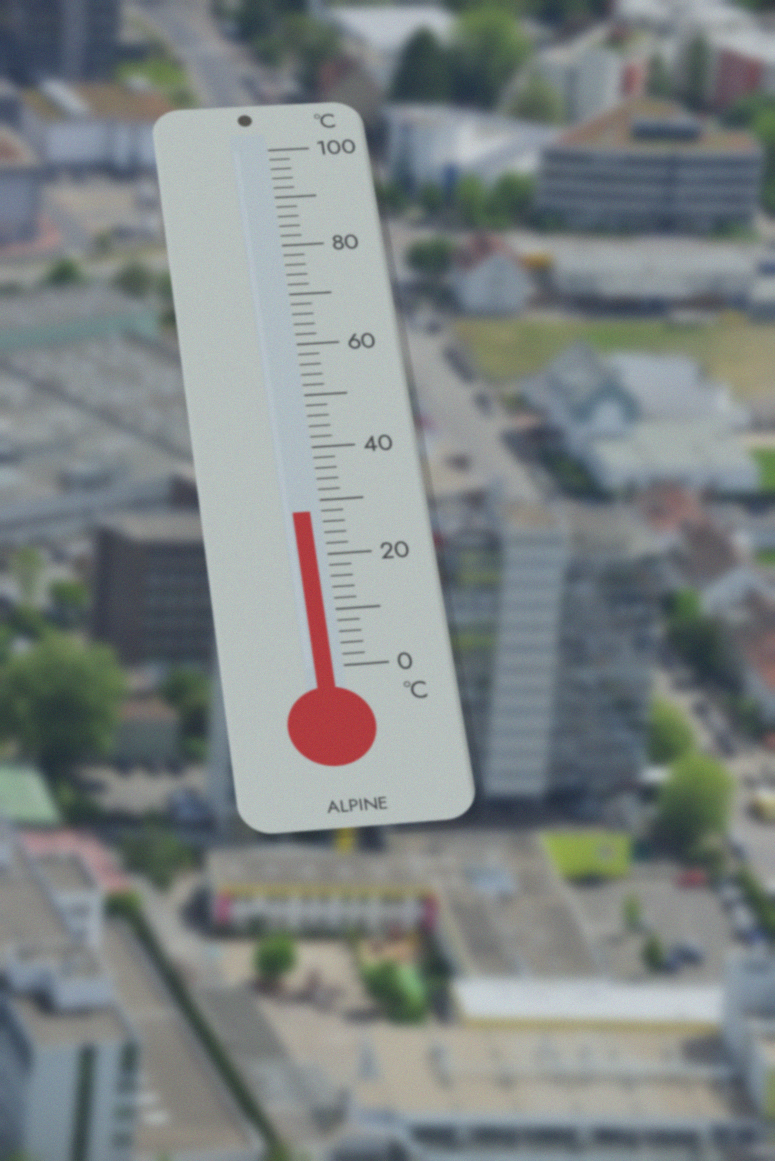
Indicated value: 28°C
